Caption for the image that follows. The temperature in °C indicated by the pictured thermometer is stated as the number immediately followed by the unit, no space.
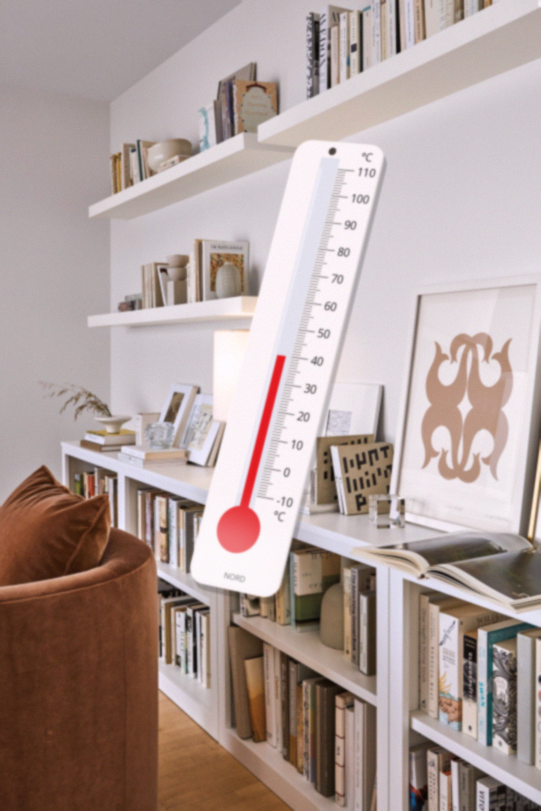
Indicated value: 40°C
